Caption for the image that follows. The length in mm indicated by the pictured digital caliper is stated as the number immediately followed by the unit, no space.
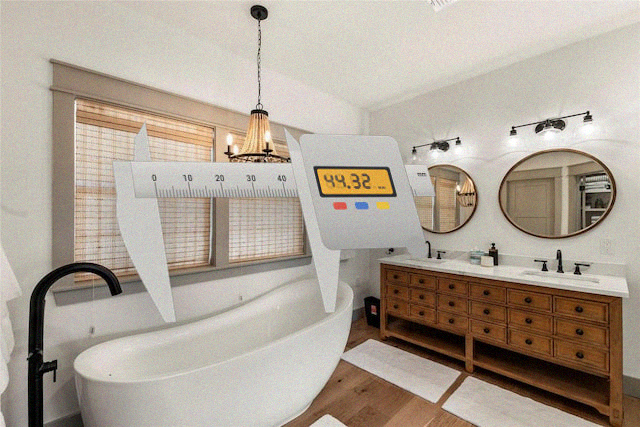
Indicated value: 44.32mm
